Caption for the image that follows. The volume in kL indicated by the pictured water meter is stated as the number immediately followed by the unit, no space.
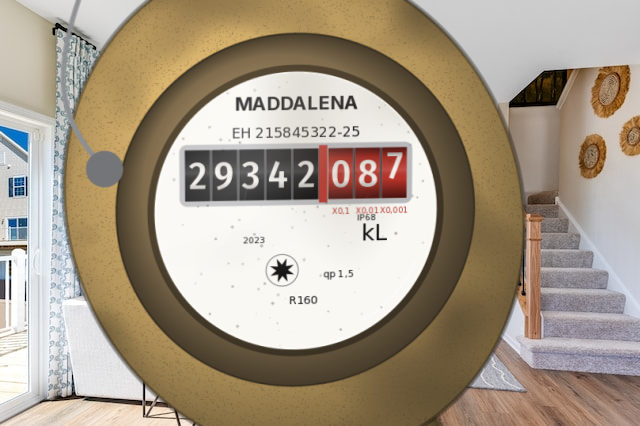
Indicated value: 29342.087kL
